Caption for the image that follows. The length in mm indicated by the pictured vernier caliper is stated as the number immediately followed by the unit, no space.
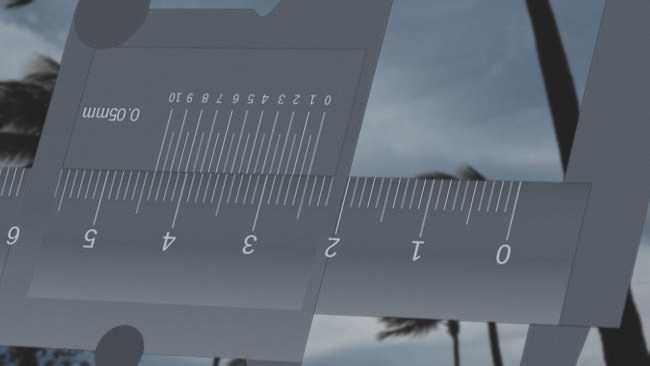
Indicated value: 25.0mm
